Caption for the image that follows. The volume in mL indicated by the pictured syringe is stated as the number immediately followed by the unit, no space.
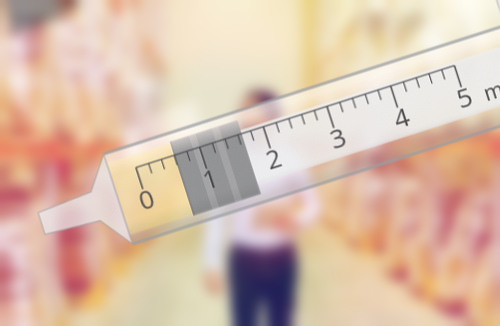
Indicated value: 0.6mL
